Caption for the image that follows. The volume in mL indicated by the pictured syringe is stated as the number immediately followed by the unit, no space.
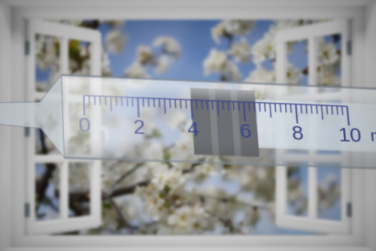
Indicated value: 4mL
